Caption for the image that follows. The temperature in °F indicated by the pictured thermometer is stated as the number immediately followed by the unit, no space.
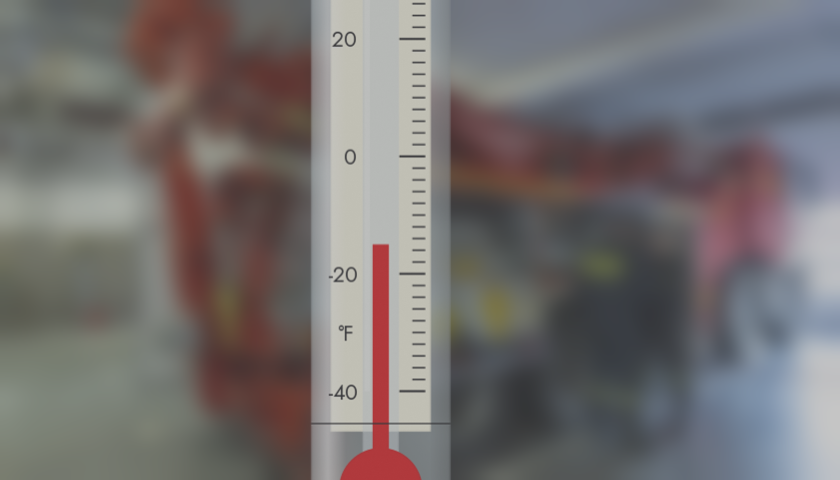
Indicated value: -15°F
